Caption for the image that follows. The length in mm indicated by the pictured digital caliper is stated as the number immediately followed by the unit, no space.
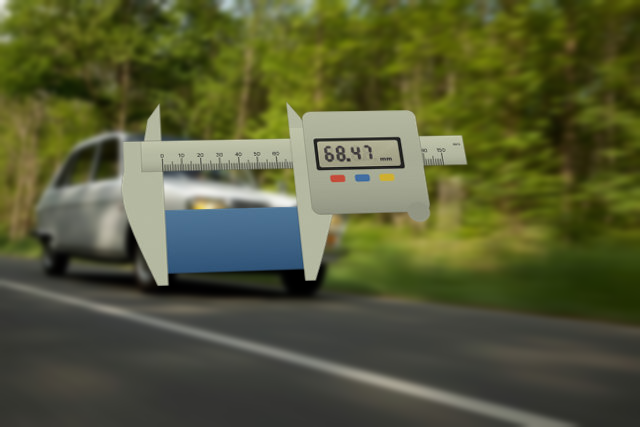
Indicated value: 68.47mm
